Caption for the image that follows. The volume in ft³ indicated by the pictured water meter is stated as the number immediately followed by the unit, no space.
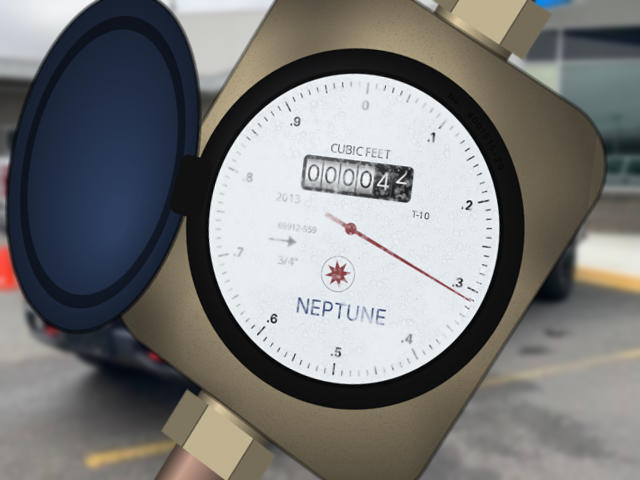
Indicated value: 42.31ft³
